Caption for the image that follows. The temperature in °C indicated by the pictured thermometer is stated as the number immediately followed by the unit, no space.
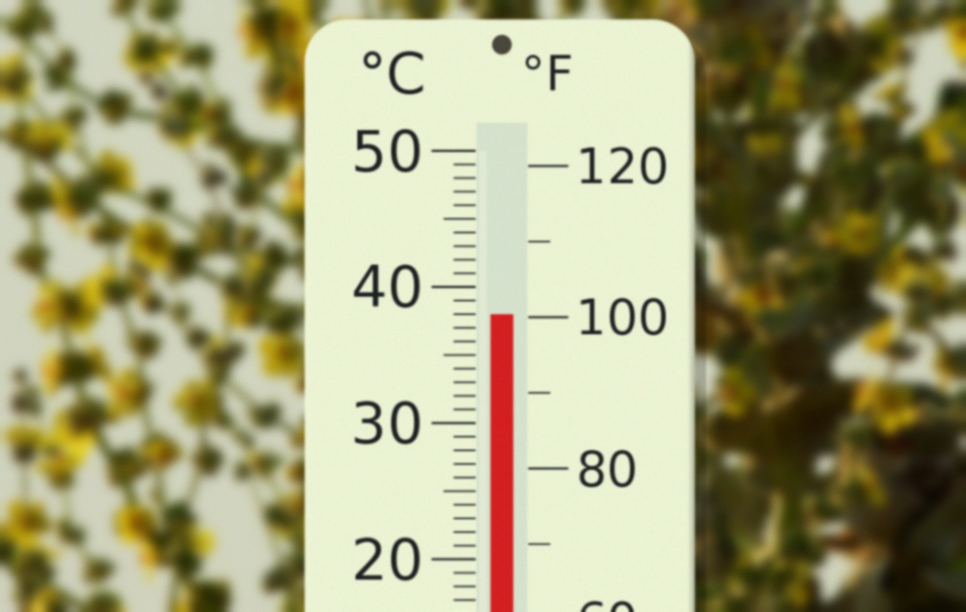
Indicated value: 38°C
